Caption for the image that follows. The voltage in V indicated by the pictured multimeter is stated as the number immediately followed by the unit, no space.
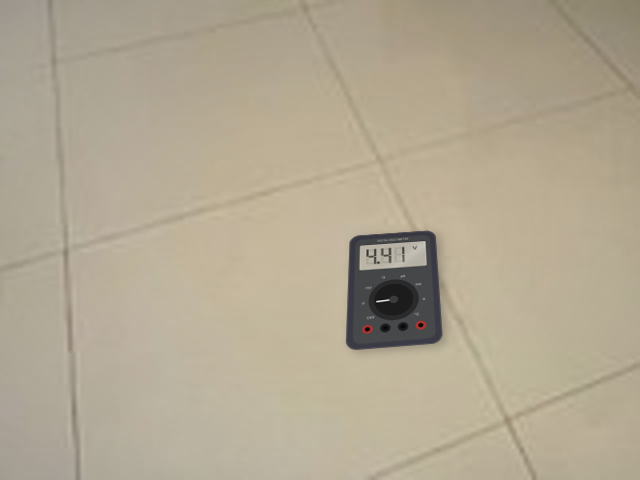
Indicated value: 4.41V
